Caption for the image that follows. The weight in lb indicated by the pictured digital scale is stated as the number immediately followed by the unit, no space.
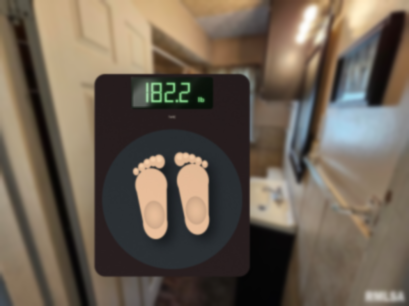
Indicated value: 182.2lb
